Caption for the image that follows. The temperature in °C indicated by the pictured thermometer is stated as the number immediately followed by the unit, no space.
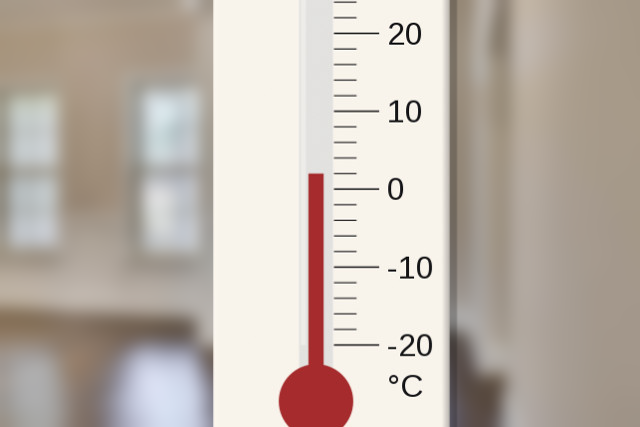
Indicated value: 2°C
